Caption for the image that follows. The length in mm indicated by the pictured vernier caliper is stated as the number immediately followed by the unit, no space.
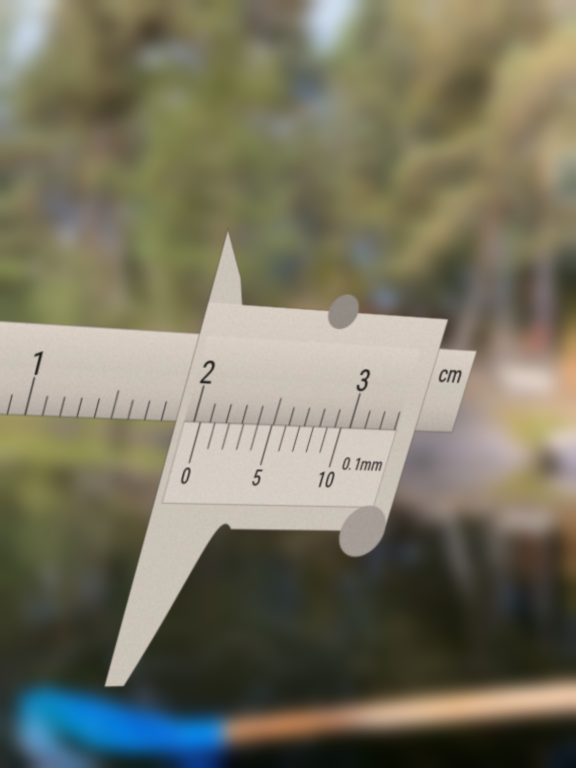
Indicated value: 20.4mm
